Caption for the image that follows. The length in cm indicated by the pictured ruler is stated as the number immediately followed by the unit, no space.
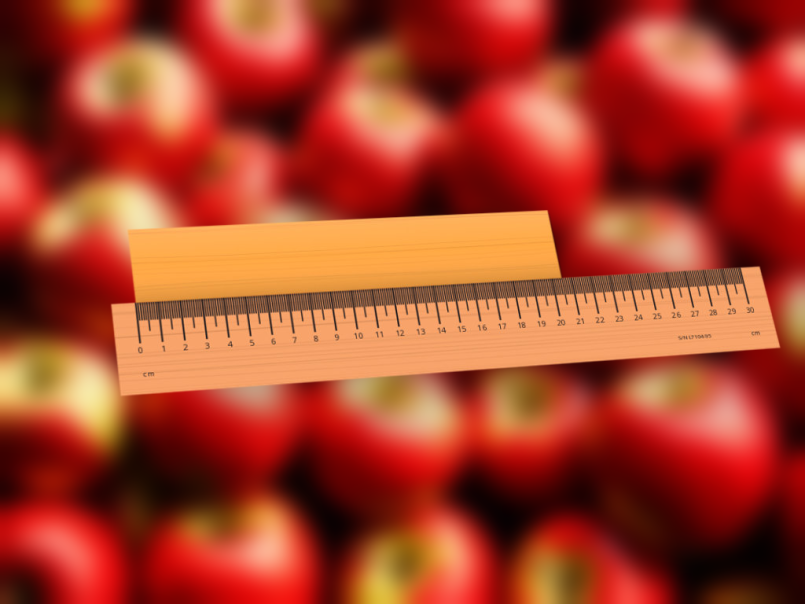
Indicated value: 20.5cm
